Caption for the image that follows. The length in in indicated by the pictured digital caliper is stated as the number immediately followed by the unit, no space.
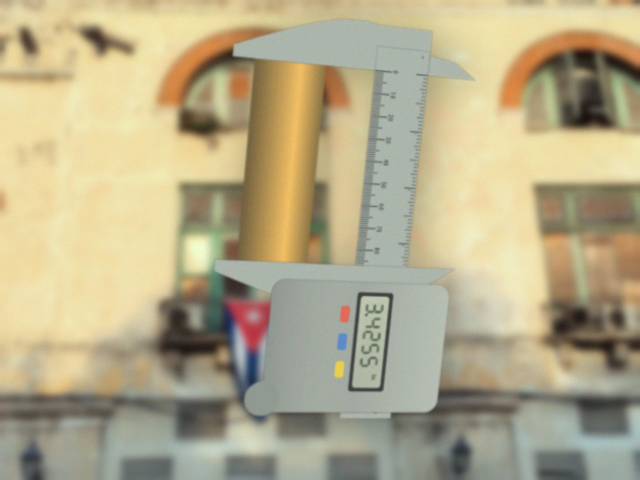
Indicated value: 3.4255in
